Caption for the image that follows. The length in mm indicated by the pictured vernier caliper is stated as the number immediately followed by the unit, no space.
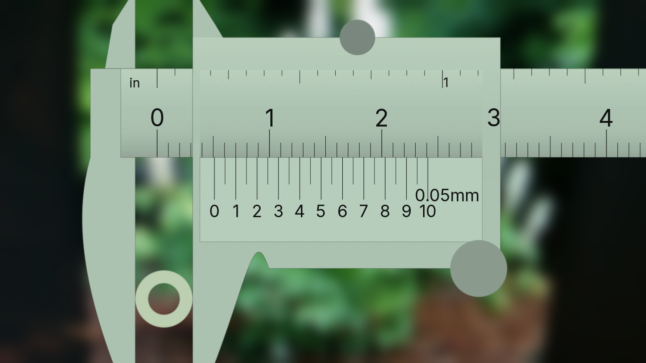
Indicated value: 5.1mm
